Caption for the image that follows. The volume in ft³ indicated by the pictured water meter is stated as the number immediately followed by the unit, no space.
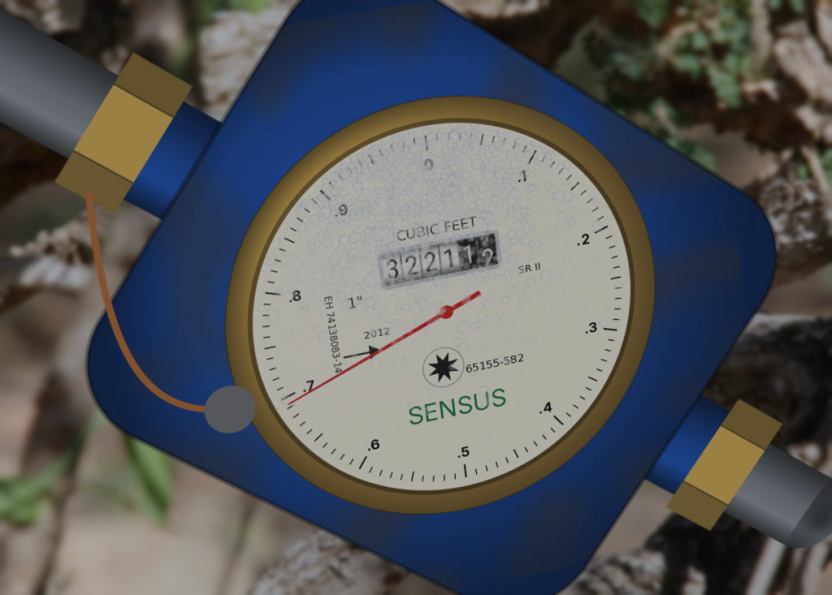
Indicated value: 322111.69ft³
